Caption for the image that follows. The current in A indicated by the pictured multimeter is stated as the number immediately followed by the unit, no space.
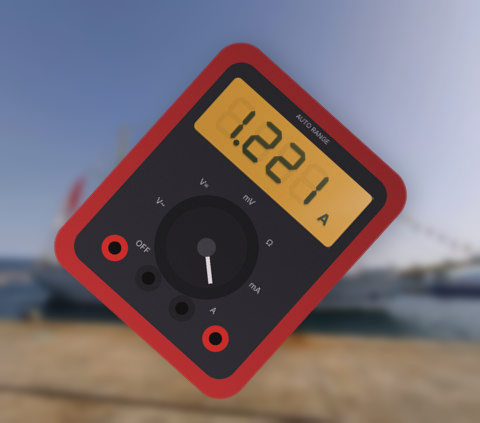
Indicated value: 1.221A
